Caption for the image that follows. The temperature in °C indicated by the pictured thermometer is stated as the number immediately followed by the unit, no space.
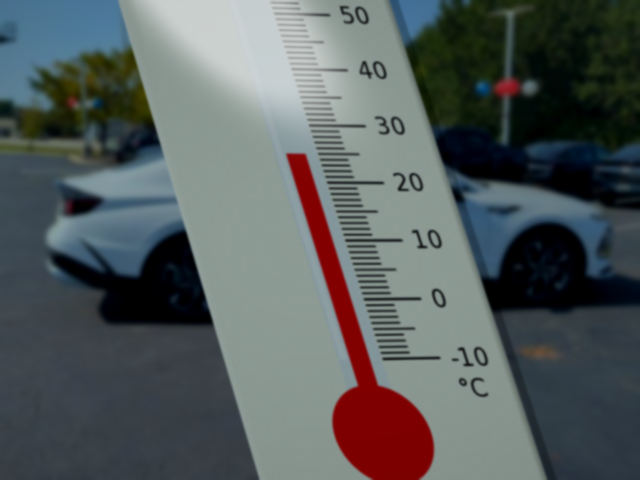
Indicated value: 25°C
